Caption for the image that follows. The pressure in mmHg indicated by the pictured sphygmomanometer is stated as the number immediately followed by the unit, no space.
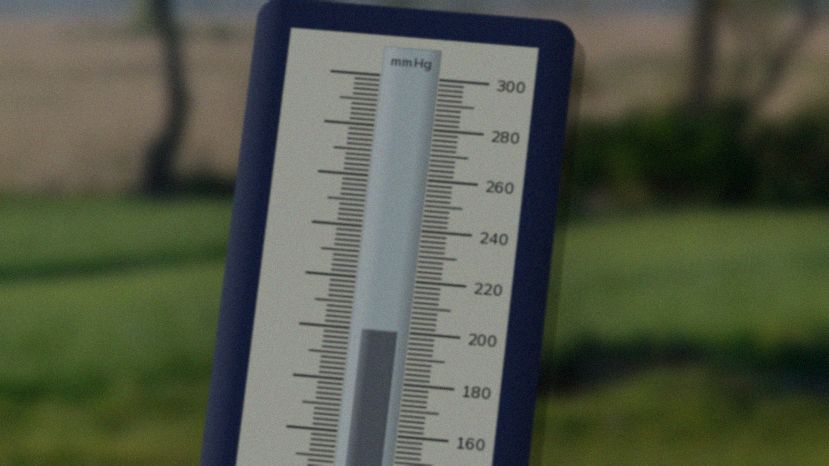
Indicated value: 200mmHg
